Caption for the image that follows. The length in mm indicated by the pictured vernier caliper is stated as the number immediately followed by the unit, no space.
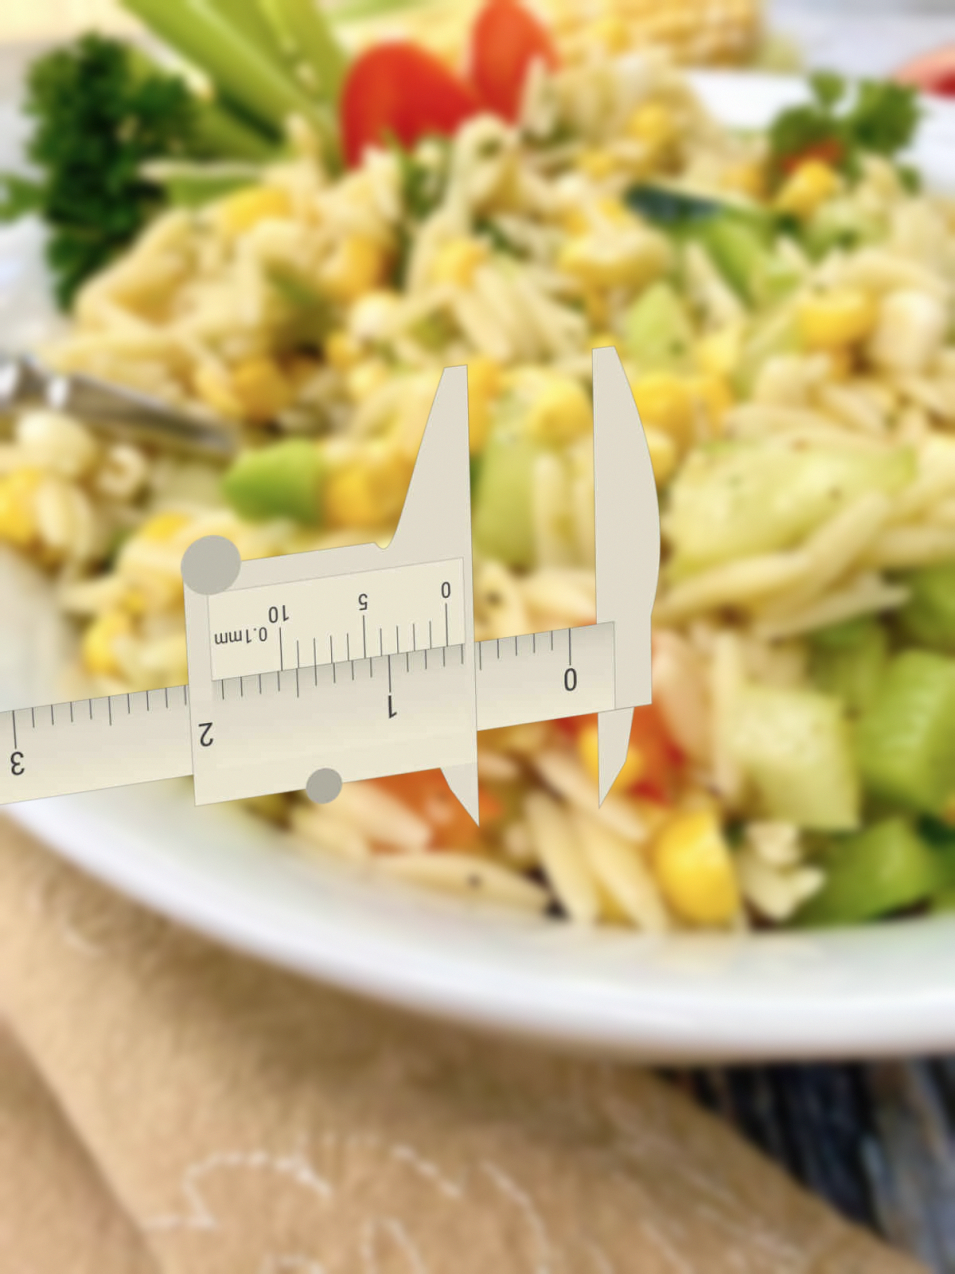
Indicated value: 6.8mm
